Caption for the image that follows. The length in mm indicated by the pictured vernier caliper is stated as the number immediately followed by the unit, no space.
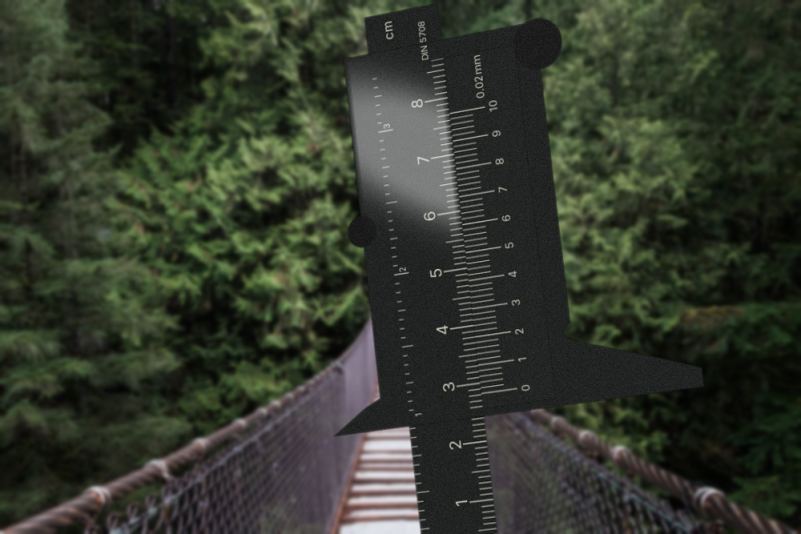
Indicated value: 28.2mm
